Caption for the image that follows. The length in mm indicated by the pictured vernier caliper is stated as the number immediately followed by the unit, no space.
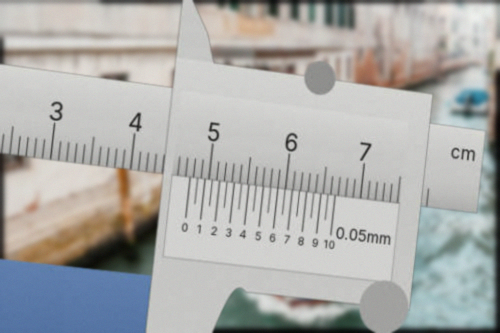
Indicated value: 47.6mm
